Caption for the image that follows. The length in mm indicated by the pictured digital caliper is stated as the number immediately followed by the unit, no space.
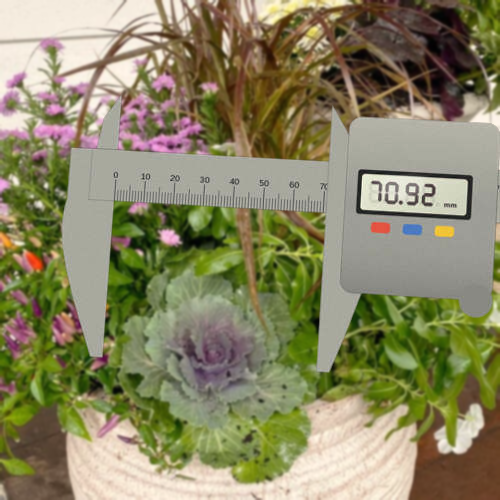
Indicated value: 70.92mm
